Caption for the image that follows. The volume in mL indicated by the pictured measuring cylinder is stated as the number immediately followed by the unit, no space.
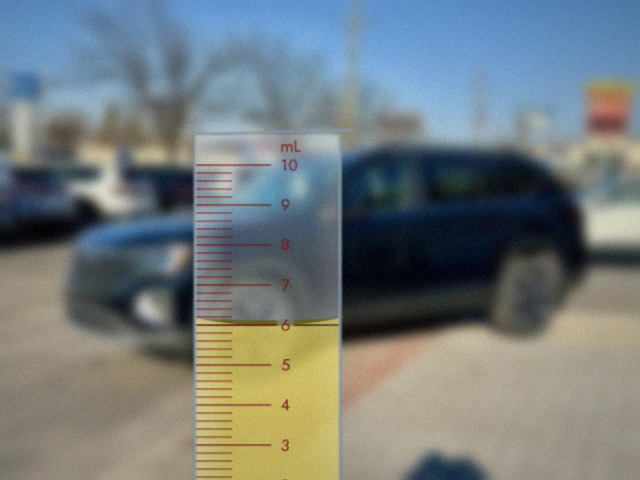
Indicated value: 6mL
